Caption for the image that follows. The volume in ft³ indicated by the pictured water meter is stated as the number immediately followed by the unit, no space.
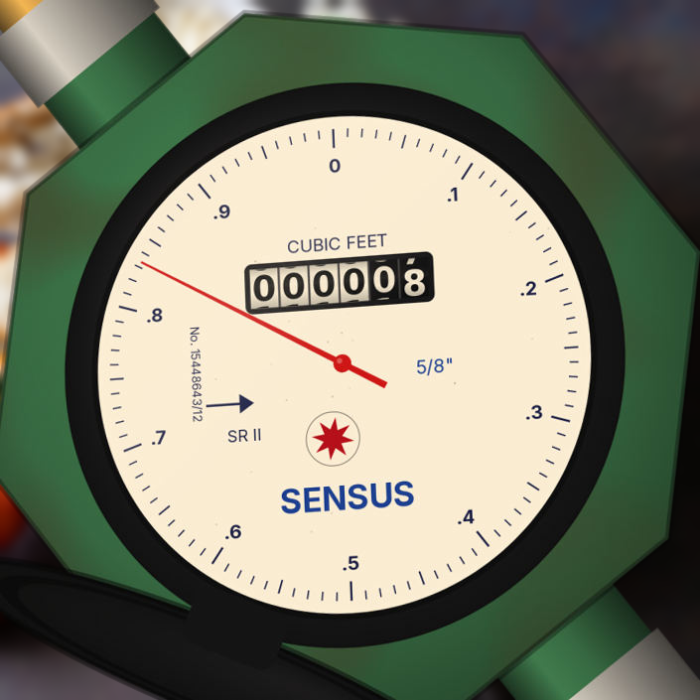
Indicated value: 7.83ft³
